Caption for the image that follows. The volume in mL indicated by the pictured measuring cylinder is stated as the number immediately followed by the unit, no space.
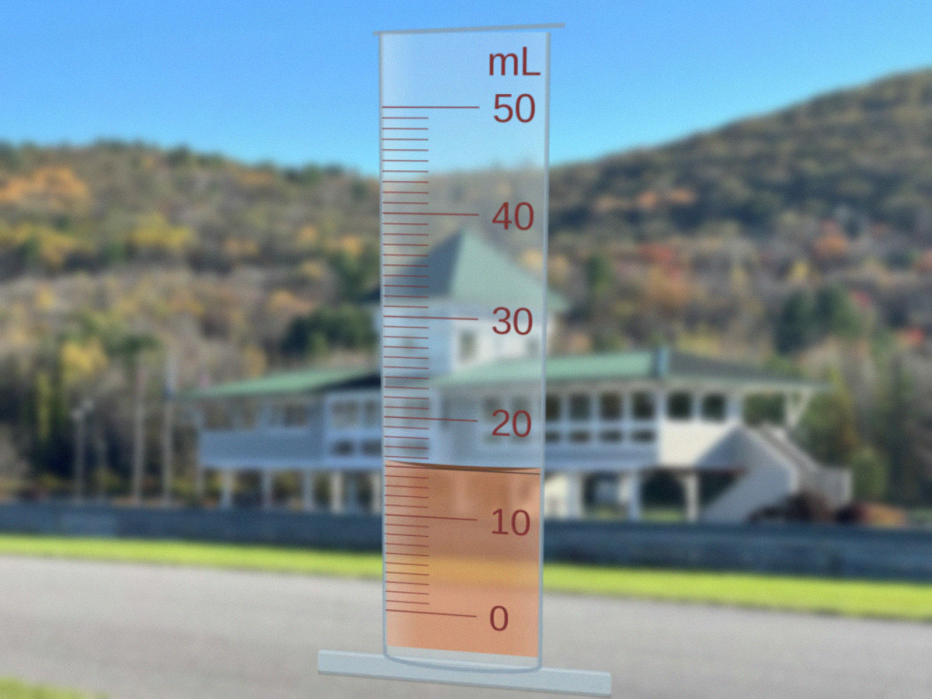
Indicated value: 15mL
